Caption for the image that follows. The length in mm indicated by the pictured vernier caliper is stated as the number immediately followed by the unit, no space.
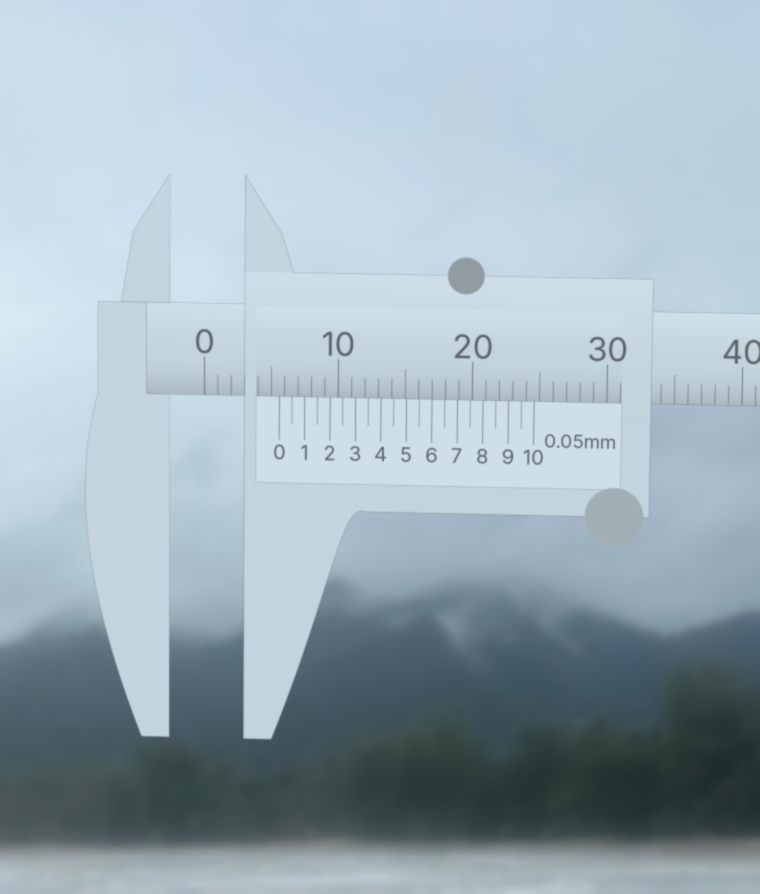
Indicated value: 5.6mm
